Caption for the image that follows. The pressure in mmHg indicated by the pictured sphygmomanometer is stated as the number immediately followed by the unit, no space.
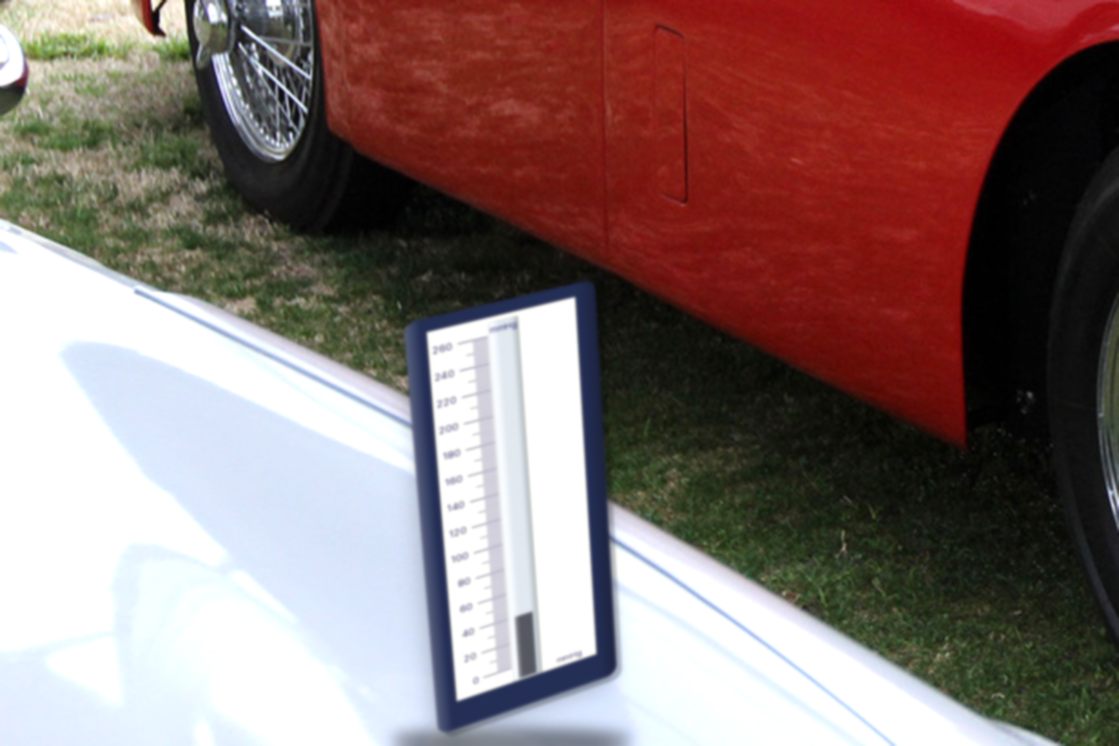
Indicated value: 40mmHg
